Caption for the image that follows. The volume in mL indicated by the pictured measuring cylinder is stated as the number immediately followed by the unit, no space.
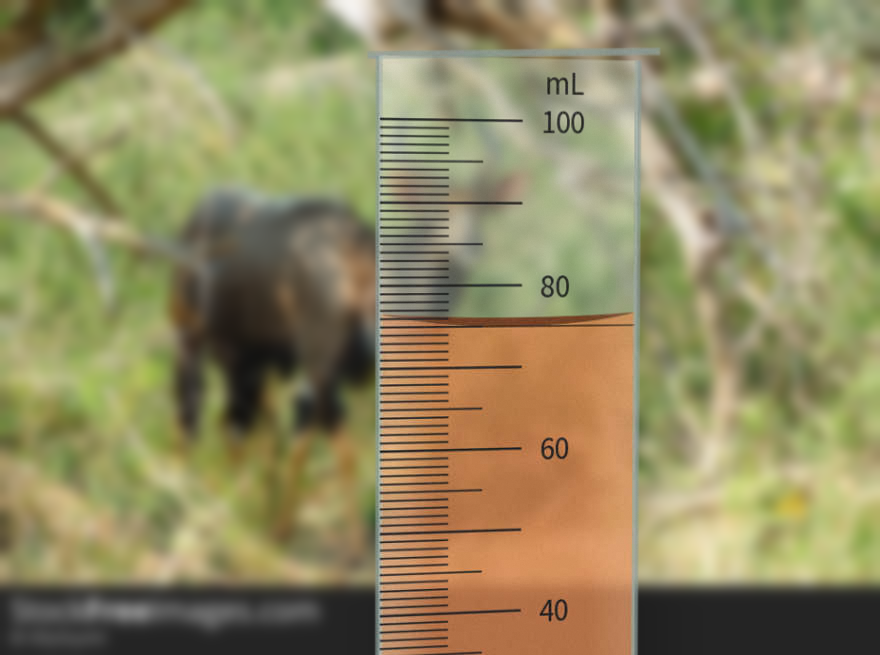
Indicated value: 75mL
